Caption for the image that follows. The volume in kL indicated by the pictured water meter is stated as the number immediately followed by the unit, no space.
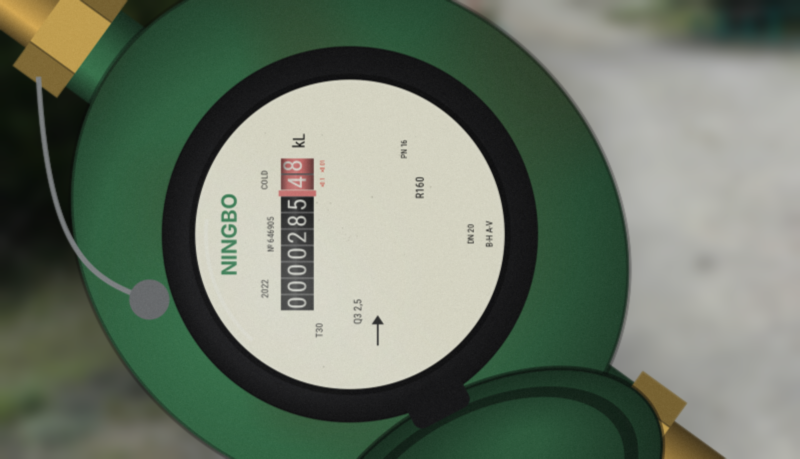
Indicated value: 285.48kL
